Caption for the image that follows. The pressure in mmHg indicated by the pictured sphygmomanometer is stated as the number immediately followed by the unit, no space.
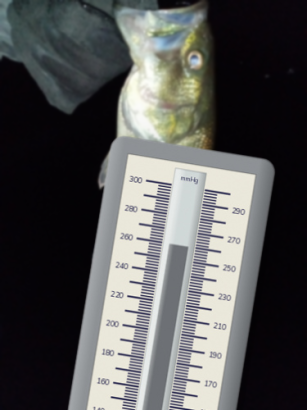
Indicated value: 260mmHg
